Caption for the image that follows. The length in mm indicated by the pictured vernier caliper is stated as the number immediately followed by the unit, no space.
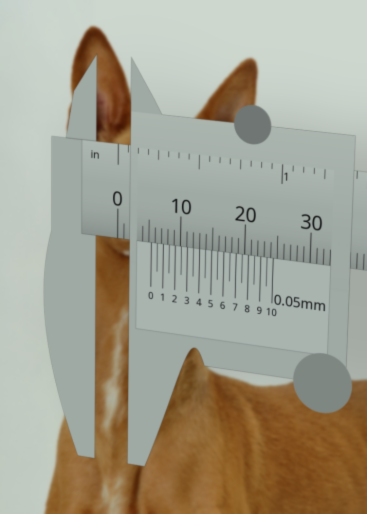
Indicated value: 5.4mm
